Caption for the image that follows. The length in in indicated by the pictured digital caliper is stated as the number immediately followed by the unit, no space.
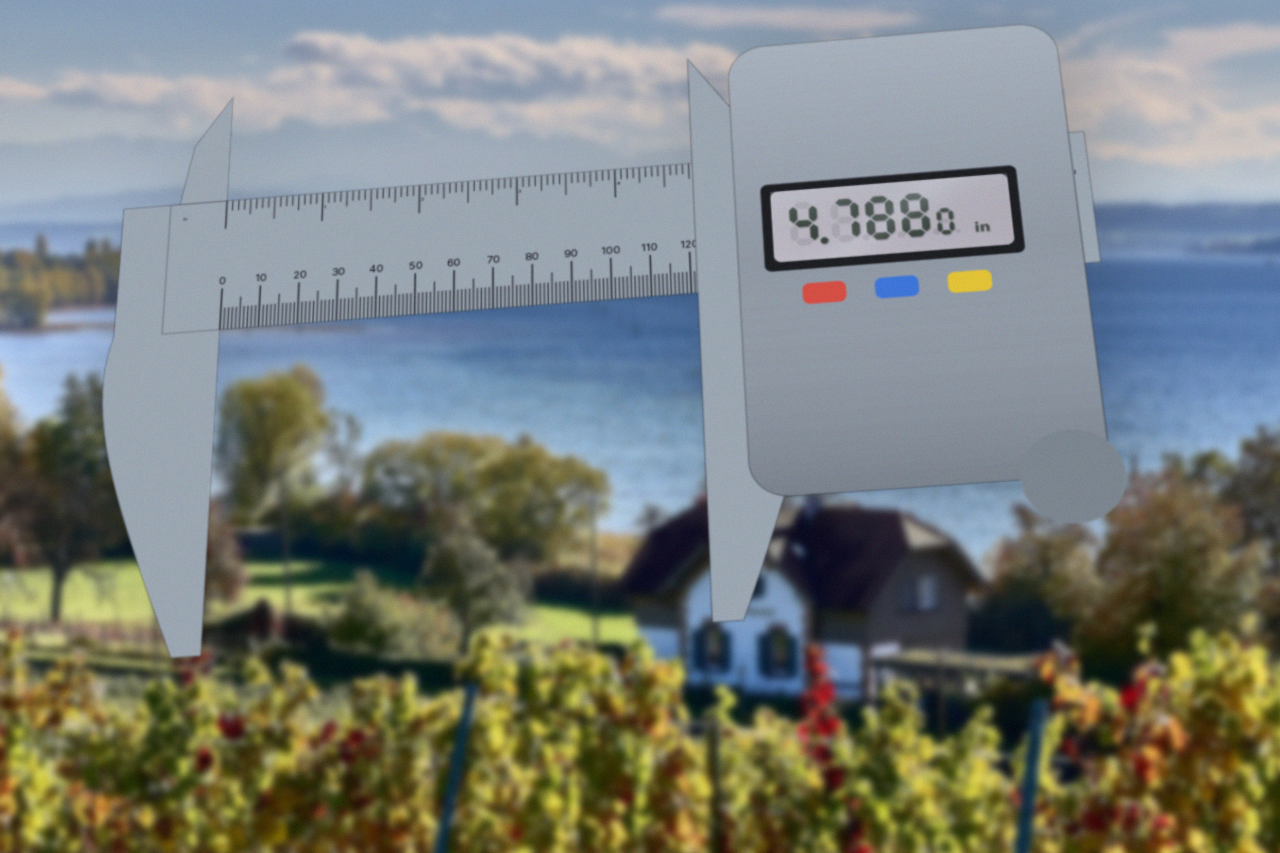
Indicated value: 4.7880in
